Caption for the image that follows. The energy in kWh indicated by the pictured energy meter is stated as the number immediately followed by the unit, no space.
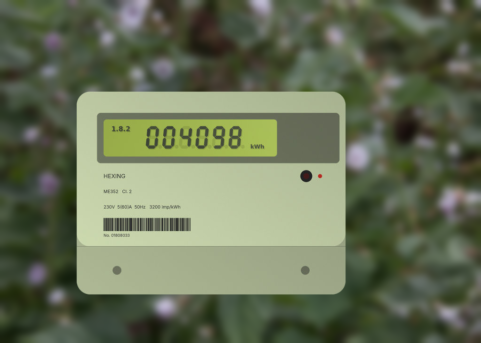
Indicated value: 4098kWh
